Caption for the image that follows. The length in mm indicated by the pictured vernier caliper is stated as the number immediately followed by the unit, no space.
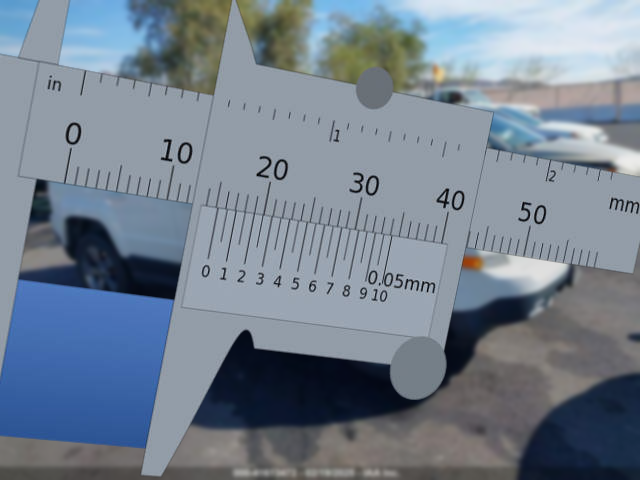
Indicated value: 15.2mm
